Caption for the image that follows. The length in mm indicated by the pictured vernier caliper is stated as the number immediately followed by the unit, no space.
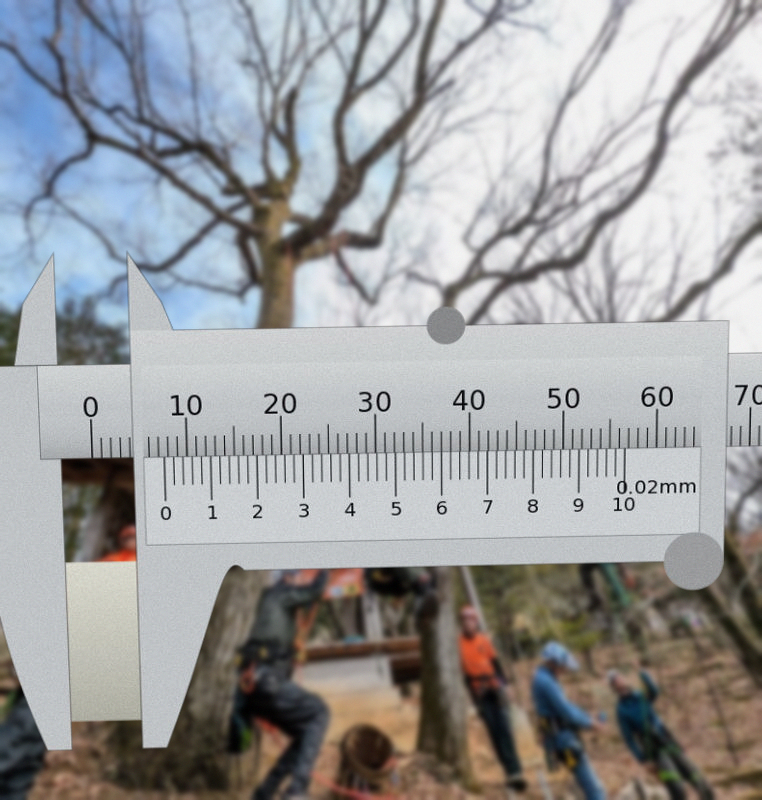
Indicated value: 7.6mm
